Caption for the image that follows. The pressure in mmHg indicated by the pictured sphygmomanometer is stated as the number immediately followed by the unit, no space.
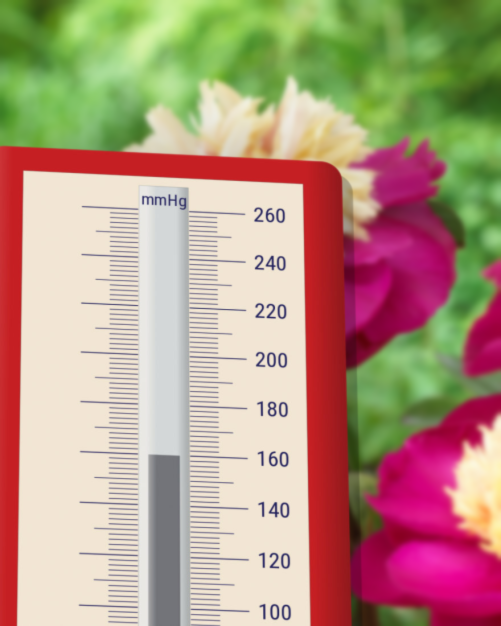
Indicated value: 160mmHg
